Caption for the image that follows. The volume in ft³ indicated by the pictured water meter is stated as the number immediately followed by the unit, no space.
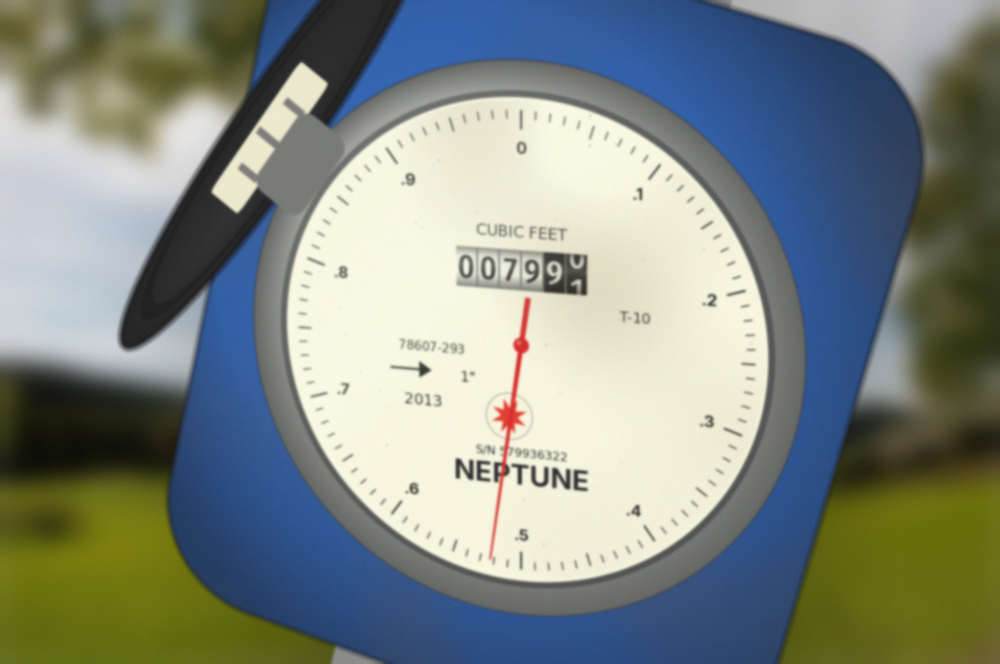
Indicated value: 7990.52ft³
